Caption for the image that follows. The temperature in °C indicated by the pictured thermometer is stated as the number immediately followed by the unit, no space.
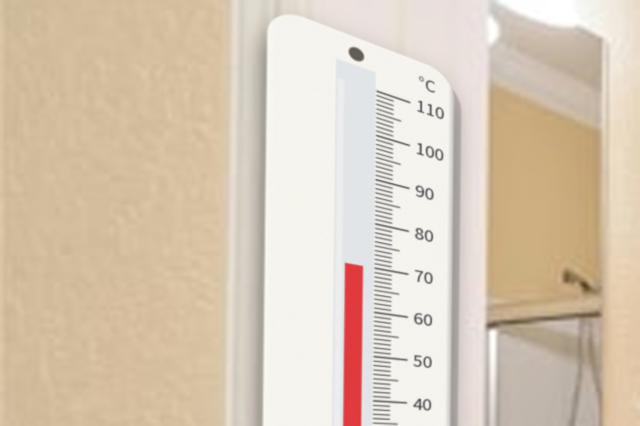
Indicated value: 70°C
